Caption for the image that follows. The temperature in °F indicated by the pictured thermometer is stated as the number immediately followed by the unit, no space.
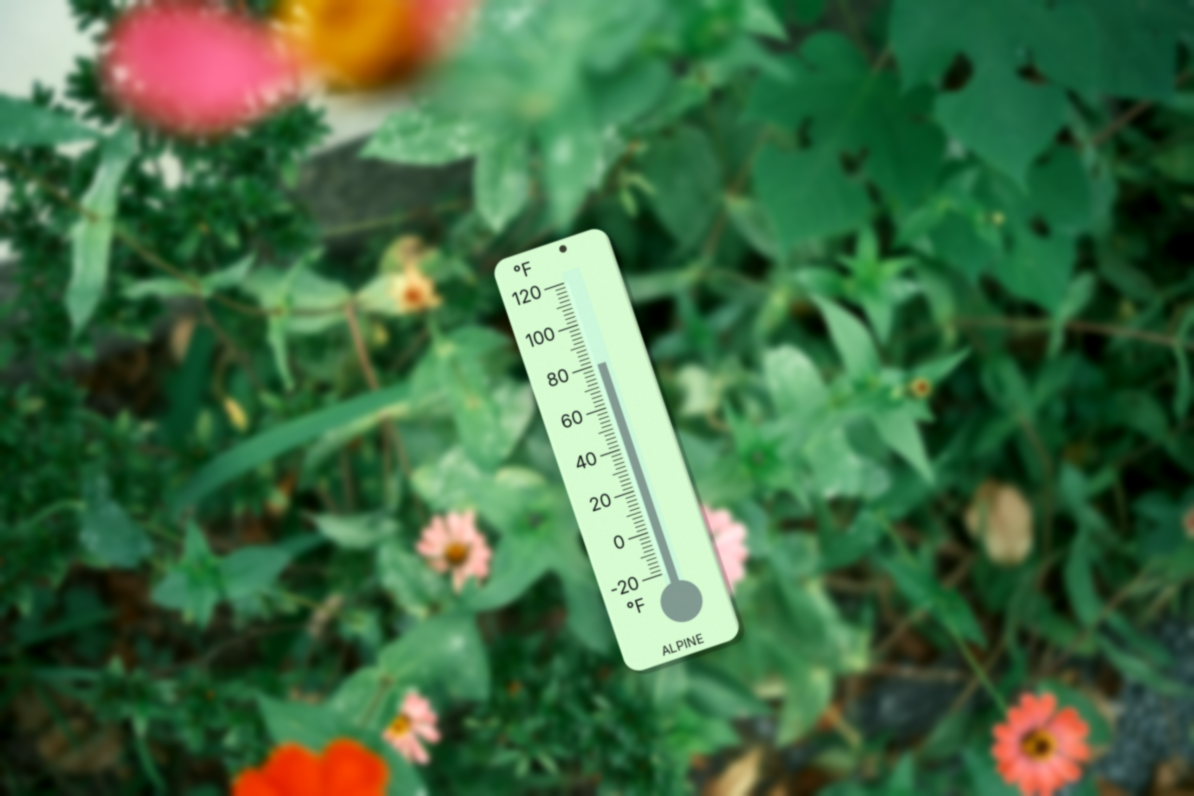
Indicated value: 80°F
